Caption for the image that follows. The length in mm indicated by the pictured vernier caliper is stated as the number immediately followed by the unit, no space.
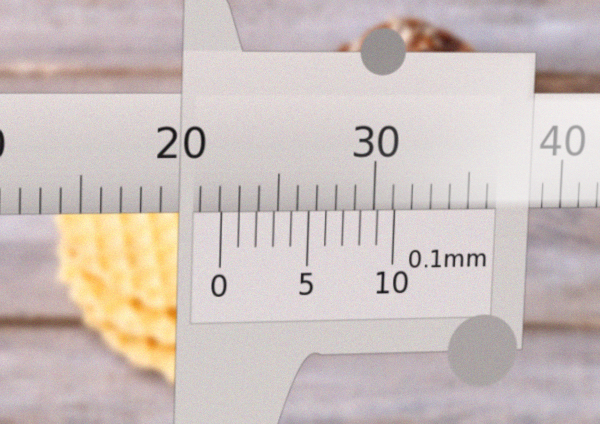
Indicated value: 22.1mm
